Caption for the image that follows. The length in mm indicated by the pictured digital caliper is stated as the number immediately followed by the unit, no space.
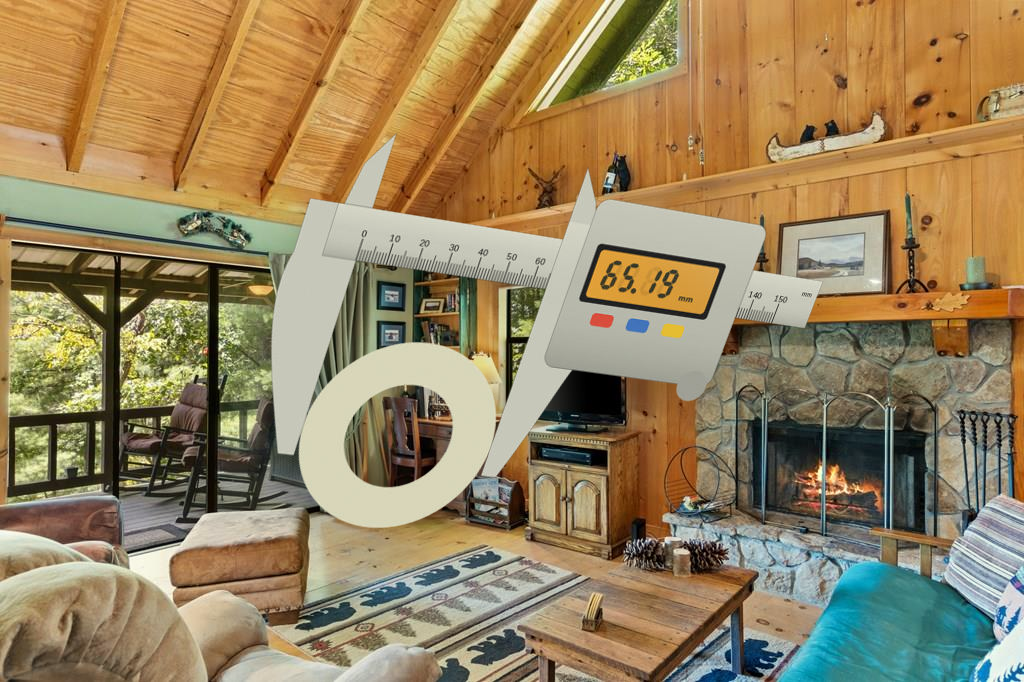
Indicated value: 65.19mm
